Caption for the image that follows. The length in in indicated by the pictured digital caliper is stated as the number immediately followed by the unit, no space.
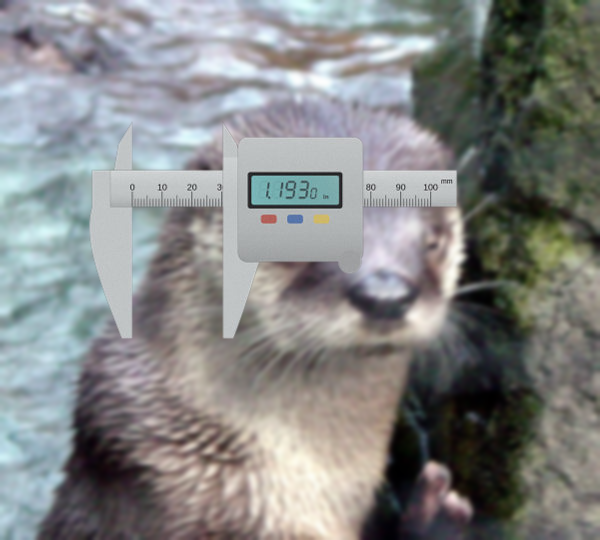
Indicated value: 1.1930in
